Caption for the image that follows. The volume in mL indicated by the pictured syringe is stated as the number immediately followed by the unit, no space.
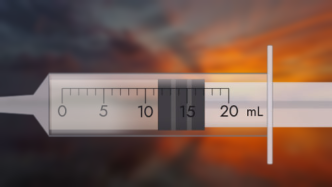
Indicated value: 11.5mL
